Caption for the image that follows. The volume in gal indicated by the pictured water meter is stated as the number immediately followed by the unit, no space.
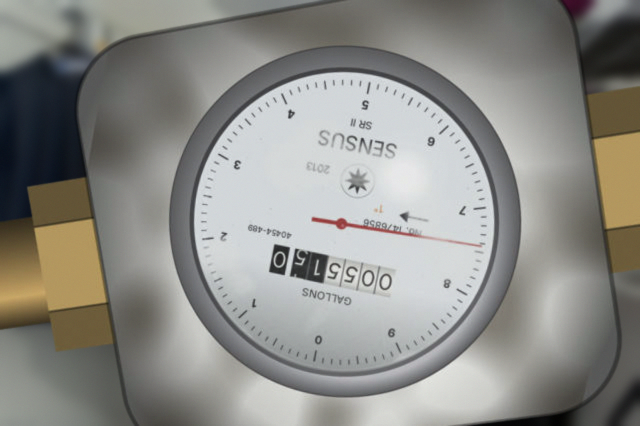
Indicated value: 55147.4gal
